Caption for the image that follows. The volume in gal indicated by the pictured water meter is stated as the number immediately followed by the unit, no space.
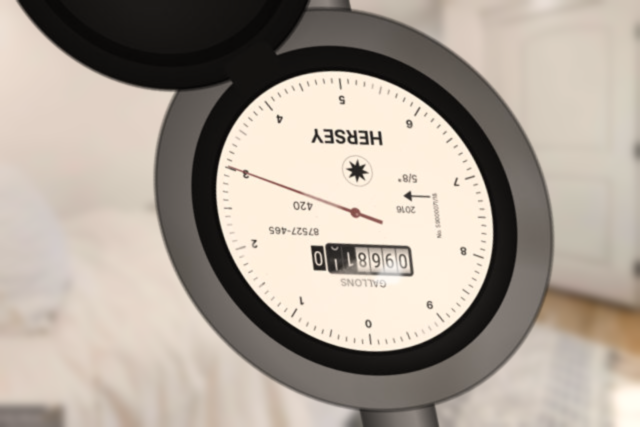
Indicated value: 968113.0gal
